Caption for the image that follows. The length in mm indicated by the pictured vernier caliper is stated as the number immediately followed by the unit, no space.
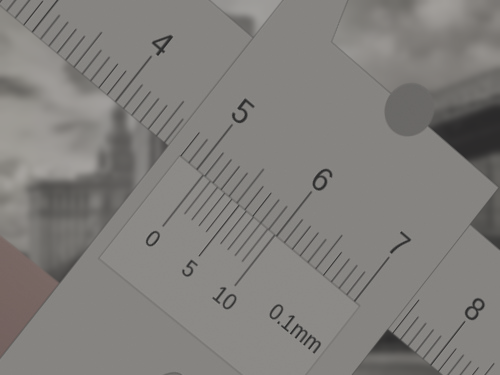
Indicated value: 50.8mm
